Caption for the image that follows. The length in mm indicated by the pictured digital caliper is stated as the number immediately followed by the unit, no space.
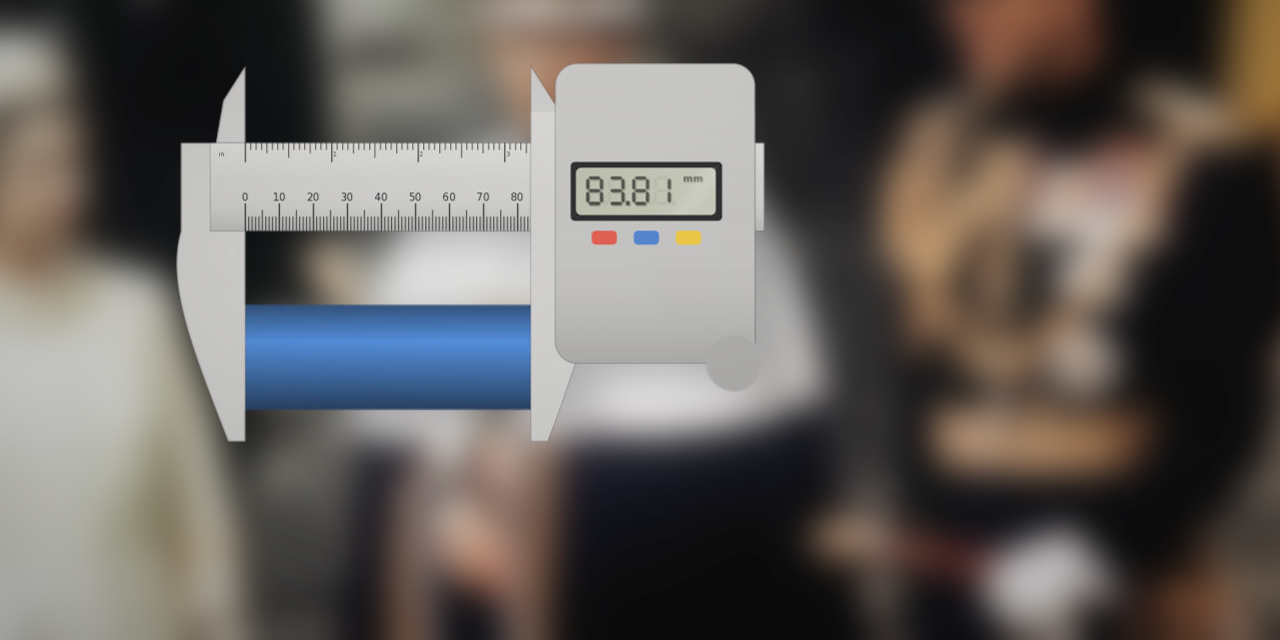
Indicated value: 83.81mm
